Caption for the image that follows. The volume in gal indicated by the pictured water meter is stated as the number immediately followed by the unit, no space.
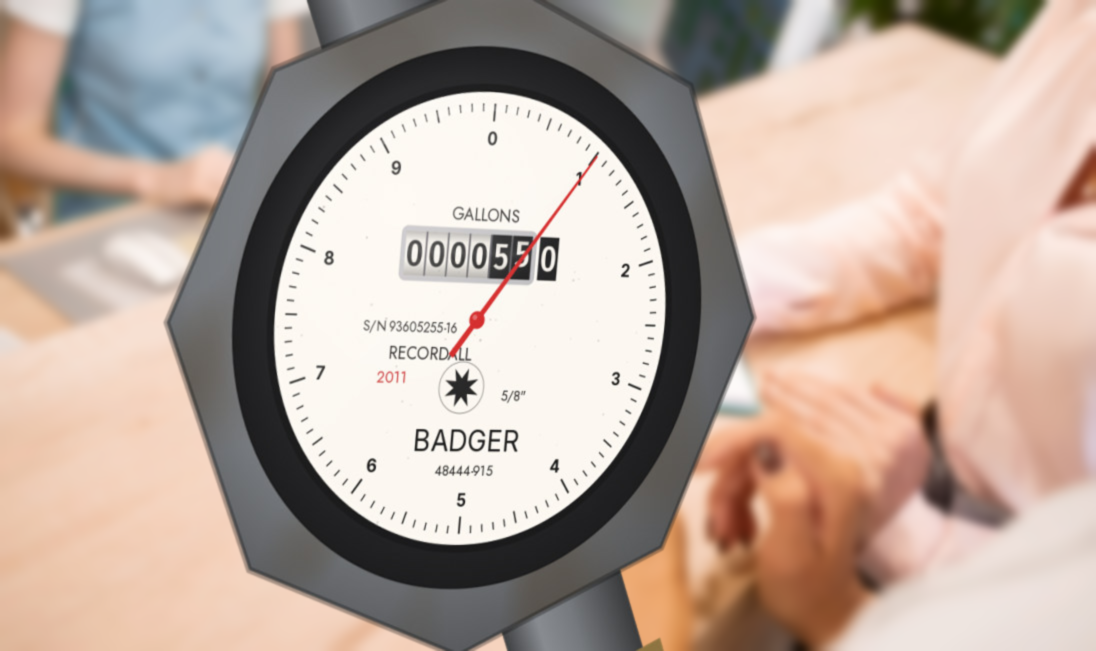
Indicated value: 551.0gal
